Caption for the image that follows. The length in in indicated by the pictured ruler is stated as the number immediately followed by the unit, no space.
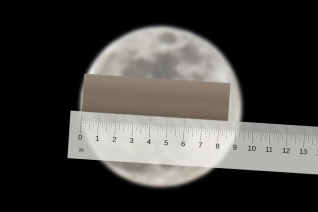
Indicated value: 8.5in
